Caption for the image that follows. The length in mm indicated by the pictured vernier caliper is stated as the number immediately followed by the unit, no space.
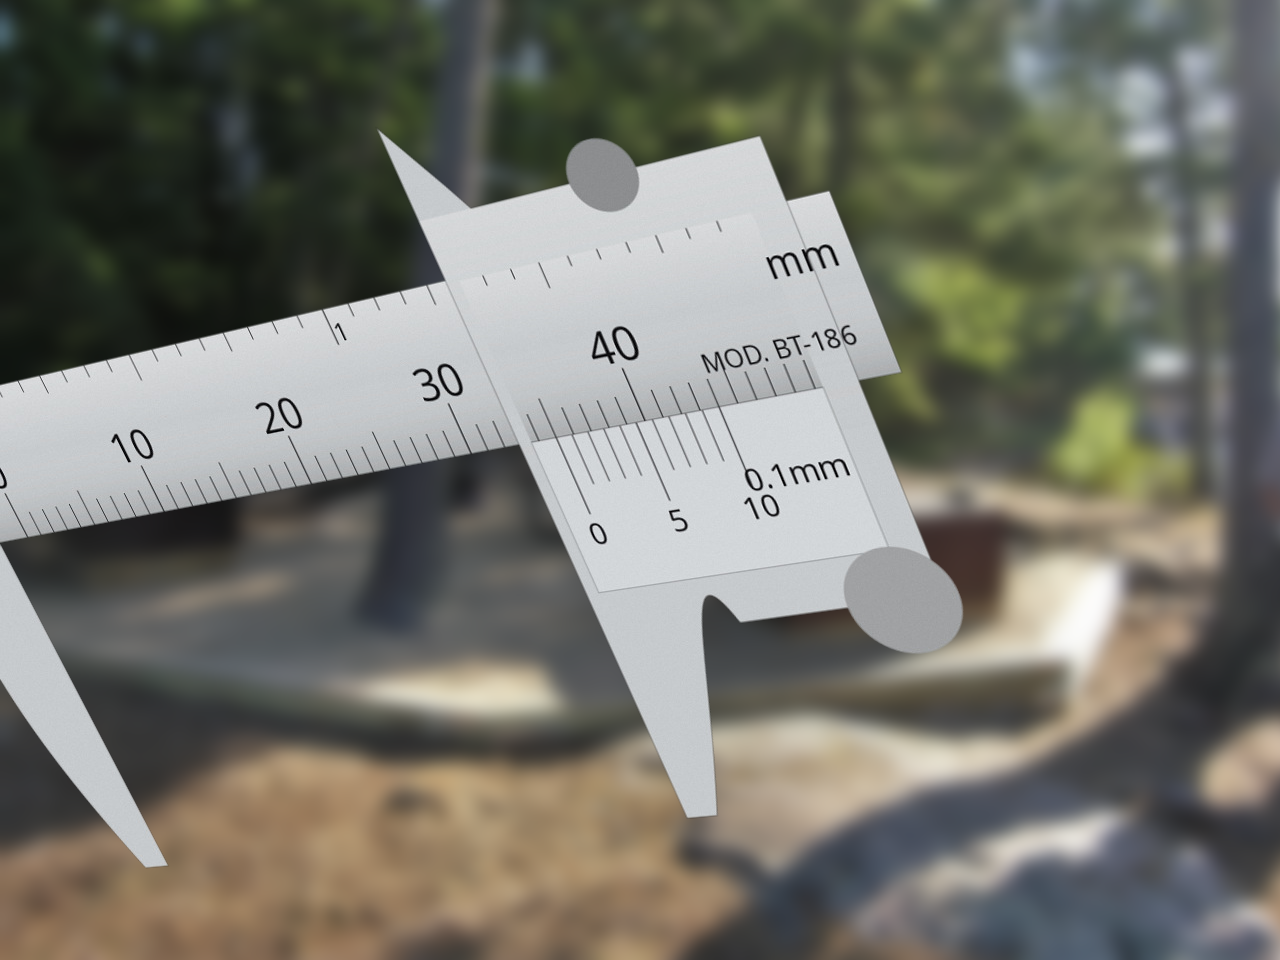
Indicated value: 35.0mm
